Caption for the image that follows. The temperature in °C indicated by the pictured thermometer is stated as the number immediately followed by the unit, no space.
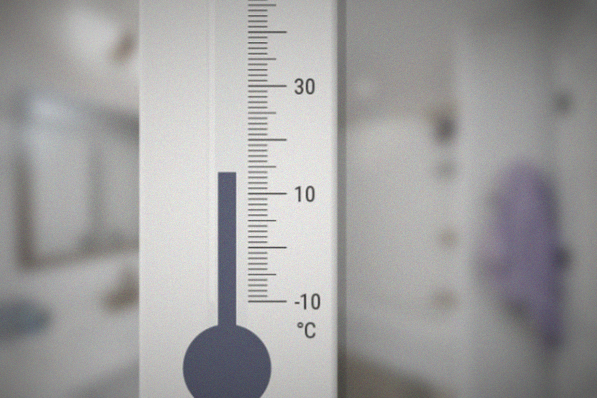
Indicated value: 14°C
